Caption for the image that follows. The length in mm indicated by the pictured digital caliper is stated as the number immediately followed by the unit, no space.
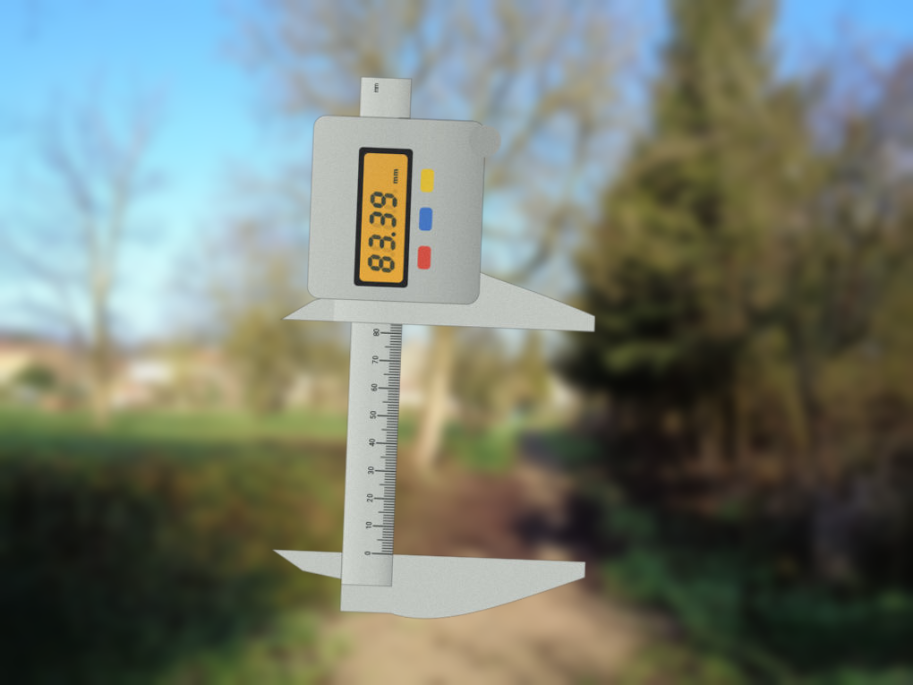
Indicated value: 83.39mm
